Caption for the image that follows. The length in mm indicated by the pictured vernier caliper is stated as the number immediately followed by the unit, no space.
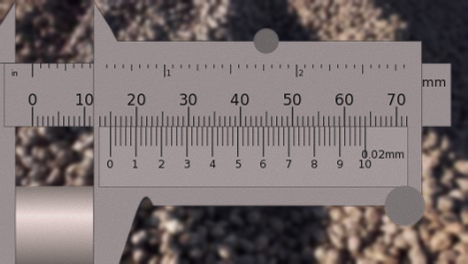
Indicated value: 15.0mm
